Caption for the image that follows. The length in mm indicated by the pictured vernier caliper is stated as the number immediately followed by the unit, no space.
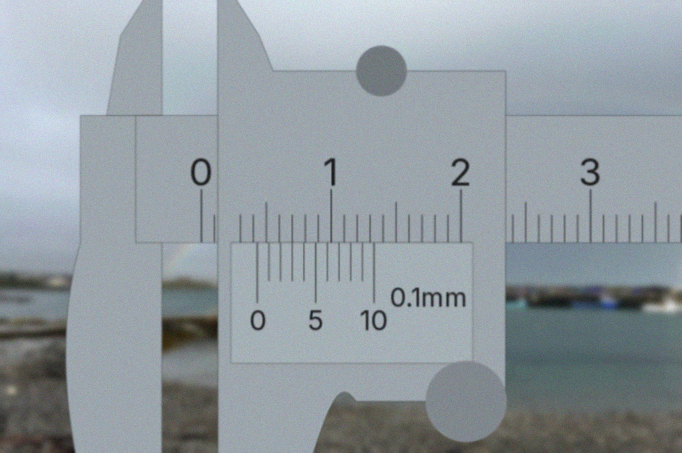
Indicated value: 4.3mm
